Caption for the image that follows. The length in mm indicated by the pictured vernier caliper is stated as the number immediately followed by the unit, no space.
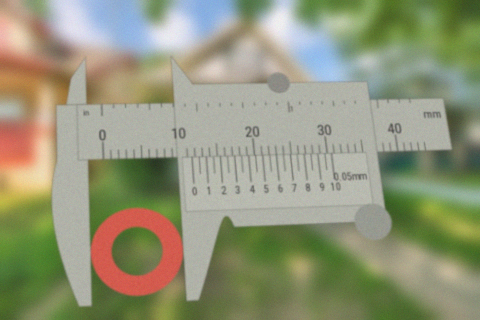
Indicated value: 11.6mm
